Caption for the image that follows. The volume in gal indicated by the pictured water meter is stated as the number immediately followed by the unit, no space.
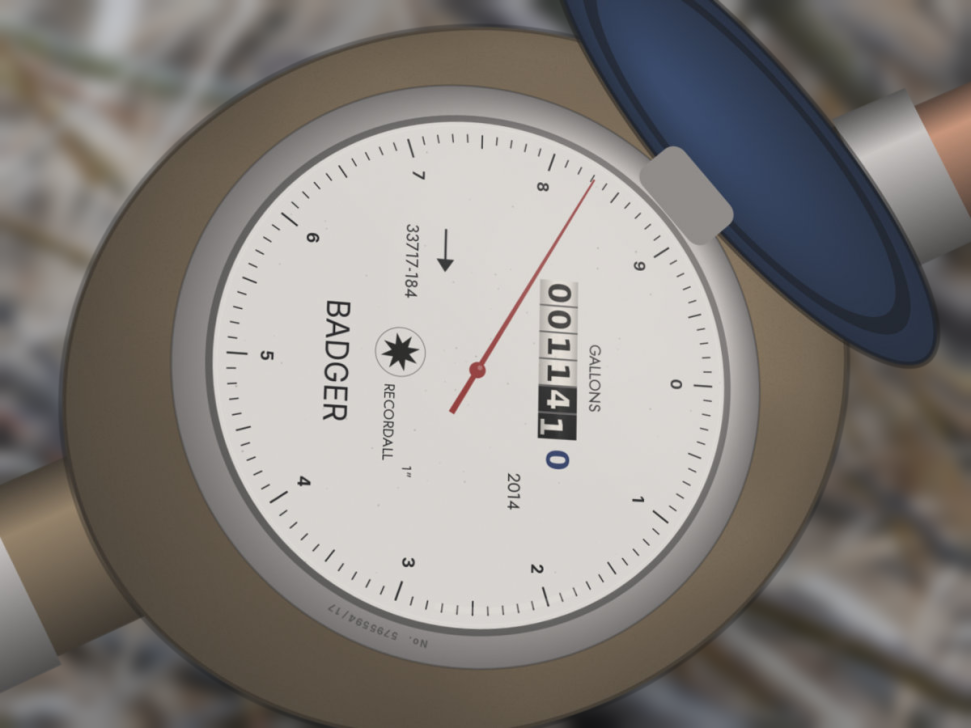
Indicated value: 11408.3gal
